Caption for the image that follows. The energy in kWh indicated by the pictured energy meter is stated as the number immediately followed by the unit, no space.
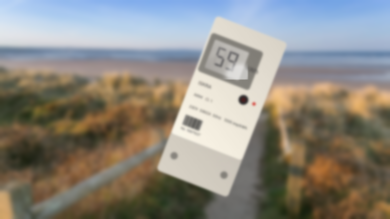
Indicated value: 59kWh
